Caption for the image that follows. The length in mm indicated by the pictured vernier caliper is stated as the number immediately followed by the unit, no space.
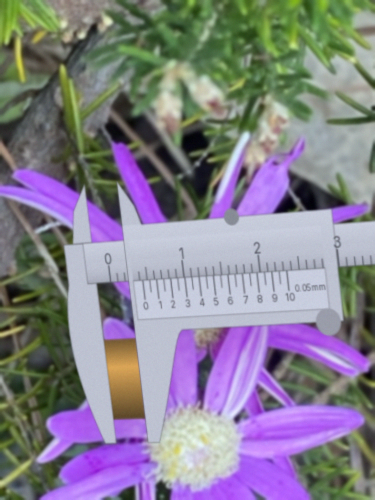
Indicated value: 4.4mm
